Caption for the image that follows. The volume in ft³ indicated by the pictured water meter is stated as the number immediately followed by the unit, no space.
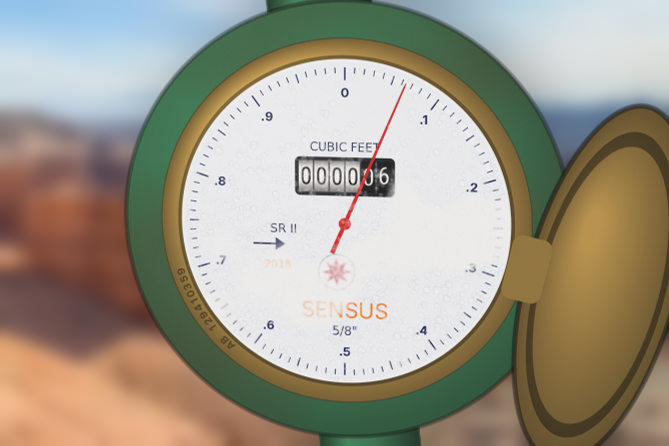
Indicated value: 6.06ft³
